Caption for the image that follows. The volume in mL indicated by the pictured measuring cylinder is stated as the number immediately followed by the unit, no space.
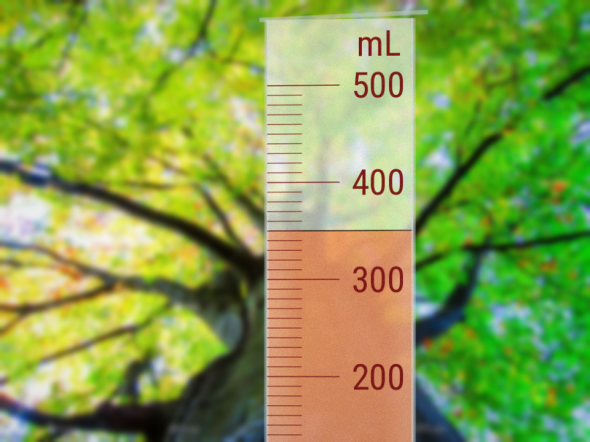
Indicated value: 350mL
